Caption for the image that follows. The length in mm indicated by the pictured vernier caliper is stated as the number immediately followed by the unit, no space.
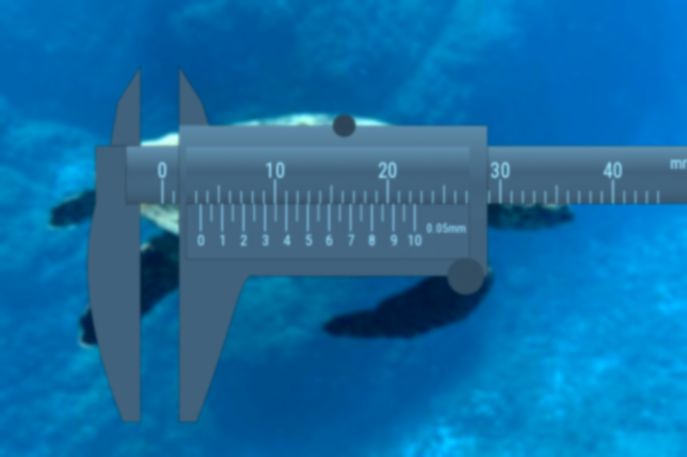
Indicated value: 3.4mm
